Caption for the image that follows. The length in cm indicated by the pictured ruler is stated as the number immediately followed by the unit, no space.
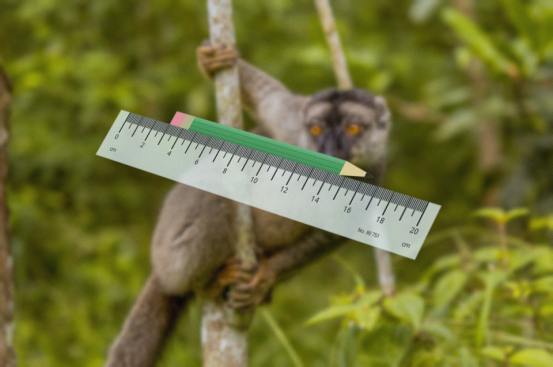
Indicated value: 13.5cm
